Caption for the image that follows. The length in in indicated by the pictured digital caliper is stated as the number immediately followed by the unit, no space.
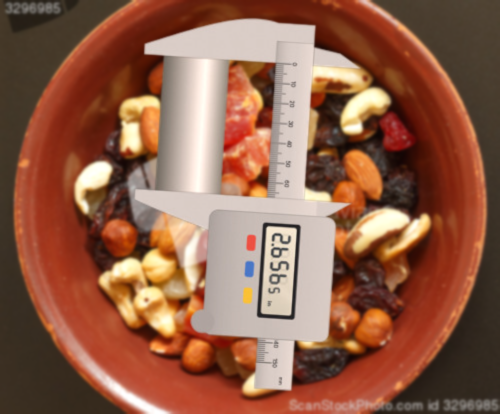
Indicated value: 2.6565in
